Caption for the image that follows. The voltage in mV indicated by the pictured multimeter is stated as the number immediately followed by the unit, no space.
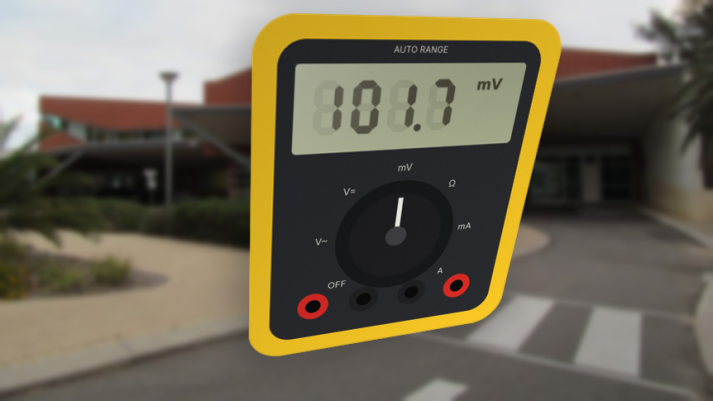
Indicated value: 101.7mV
